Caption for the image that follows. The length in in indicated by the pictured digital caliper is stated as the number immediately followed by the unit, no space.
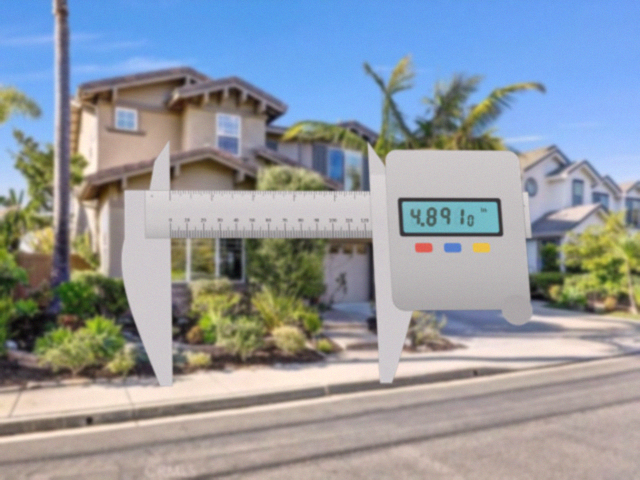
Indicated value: 4.8910in
